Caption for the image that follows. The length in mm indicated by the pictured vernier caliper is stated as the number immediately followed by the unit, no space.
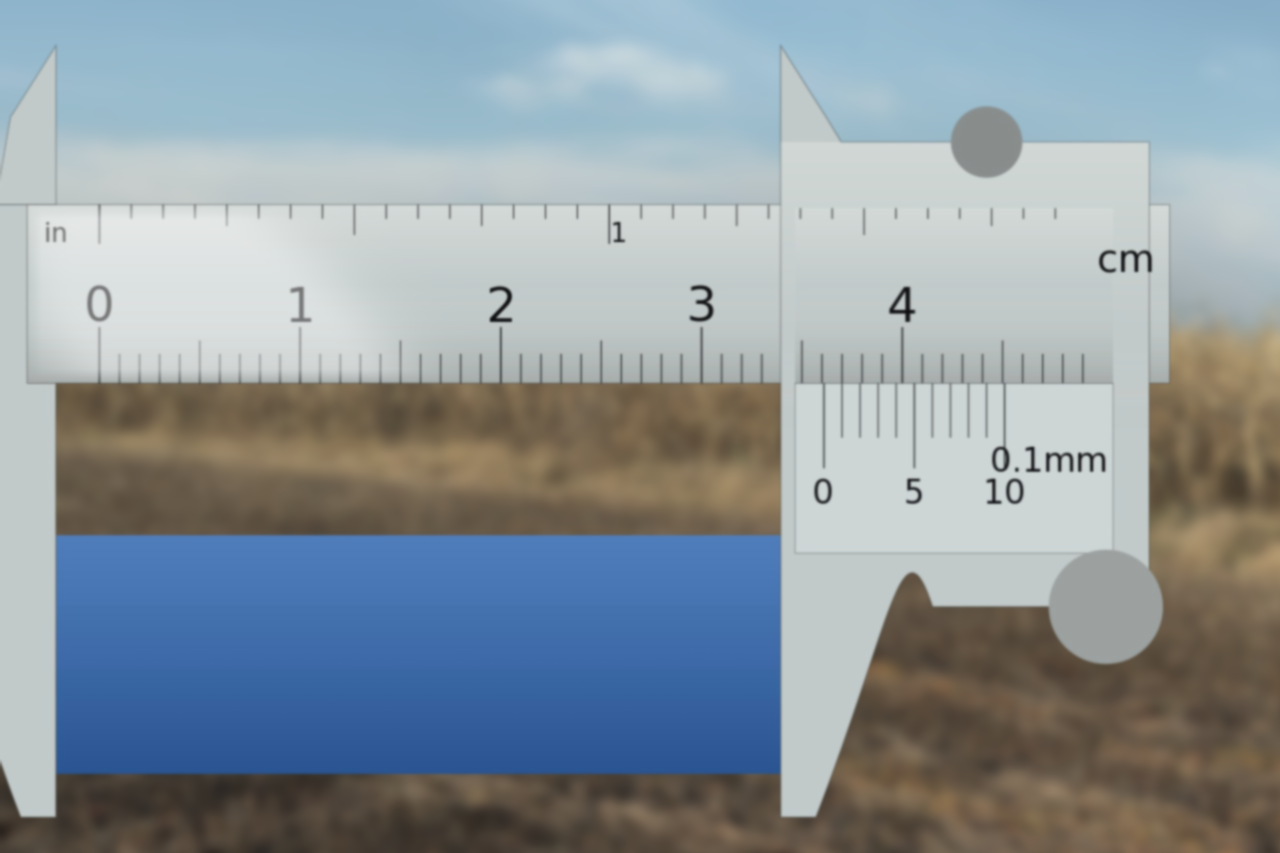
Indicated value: 36.1mm
